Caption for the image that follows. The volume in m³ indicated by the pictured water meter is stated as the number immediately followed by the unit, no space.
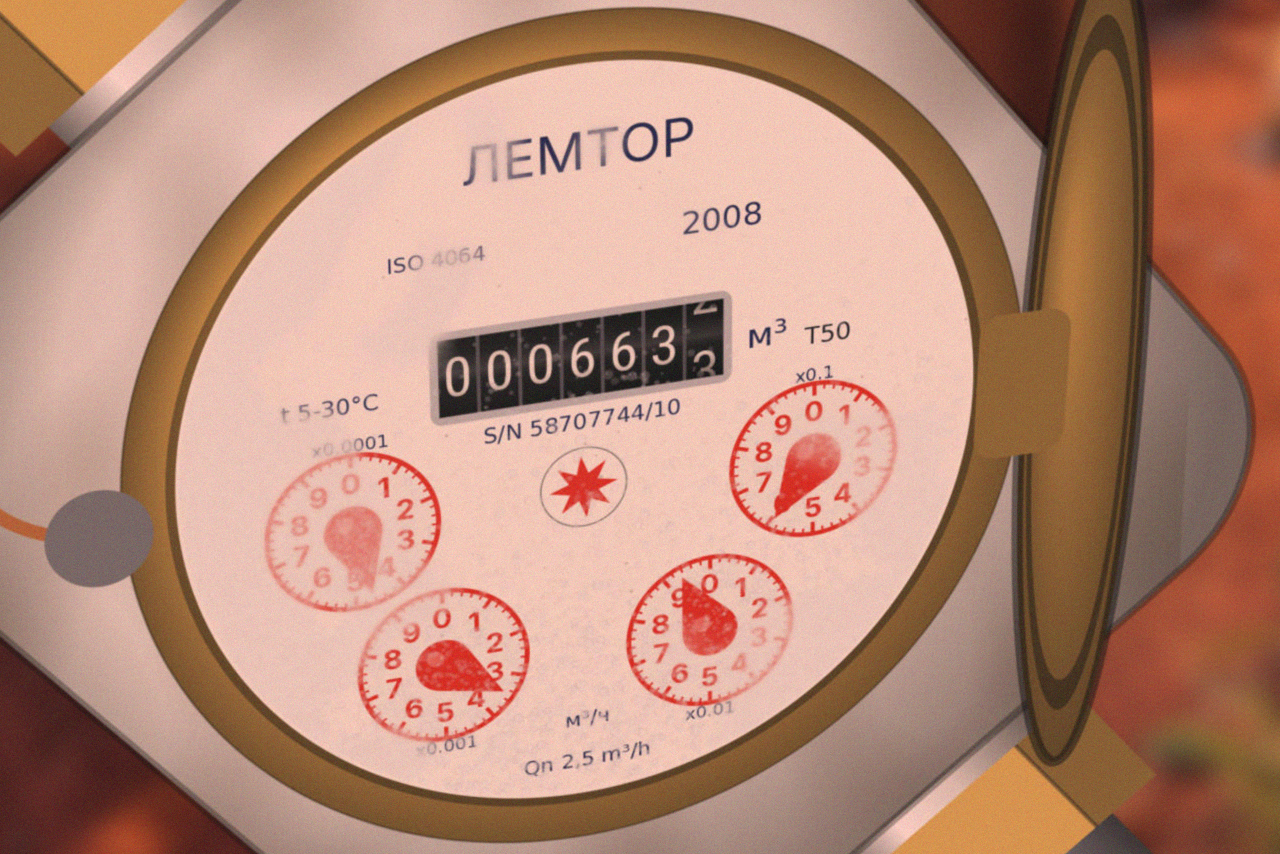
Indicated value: 6632.5934m³
